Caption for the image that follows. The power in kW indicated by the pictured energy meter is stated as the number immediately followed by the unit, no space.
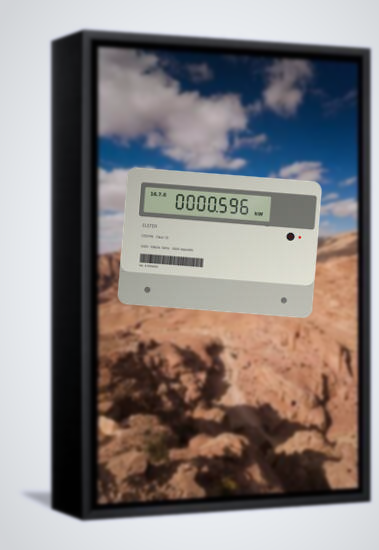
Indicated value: 0.596kW
